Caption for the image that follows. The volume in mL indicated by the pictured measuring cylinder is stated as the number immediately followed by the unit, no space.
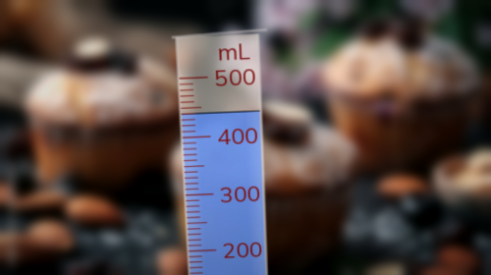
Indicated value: 440mL
